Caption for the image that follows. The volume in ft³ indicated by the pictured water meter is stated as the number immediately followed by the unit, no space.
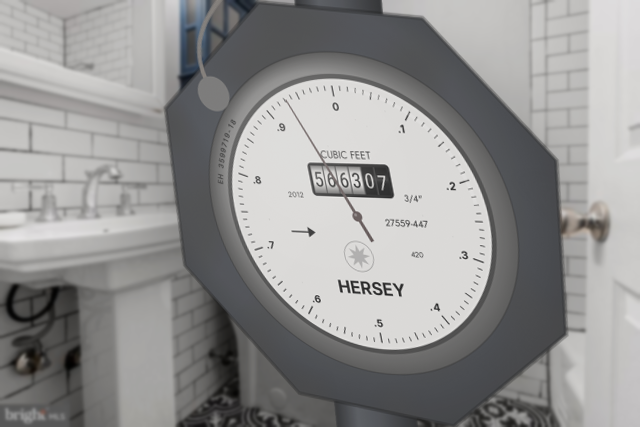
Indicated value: 566306.93ft³
